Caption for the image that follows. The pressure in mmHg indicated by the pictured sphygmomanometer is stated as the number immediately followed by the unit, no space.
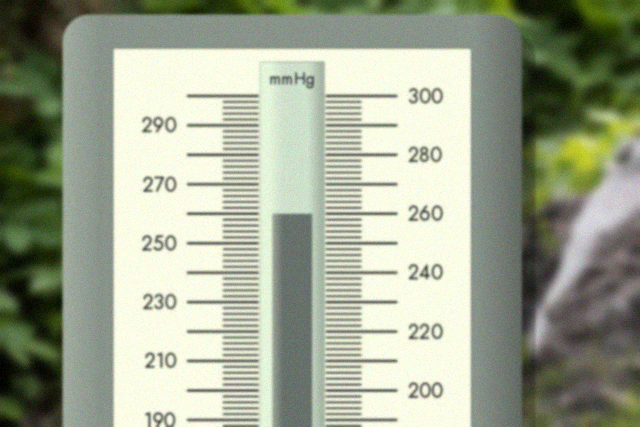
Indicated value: 260mmHg
